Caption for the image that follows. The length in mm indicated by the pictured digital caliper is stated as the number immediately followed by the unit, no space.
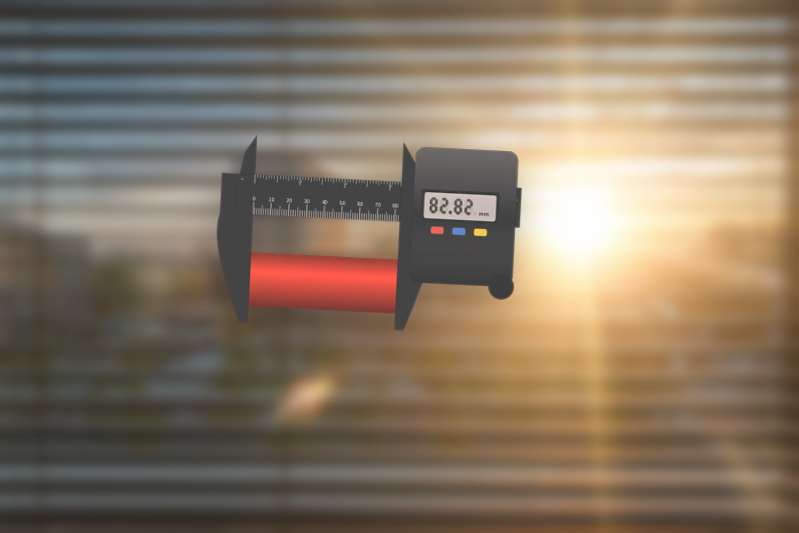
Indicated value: 82.82mm
